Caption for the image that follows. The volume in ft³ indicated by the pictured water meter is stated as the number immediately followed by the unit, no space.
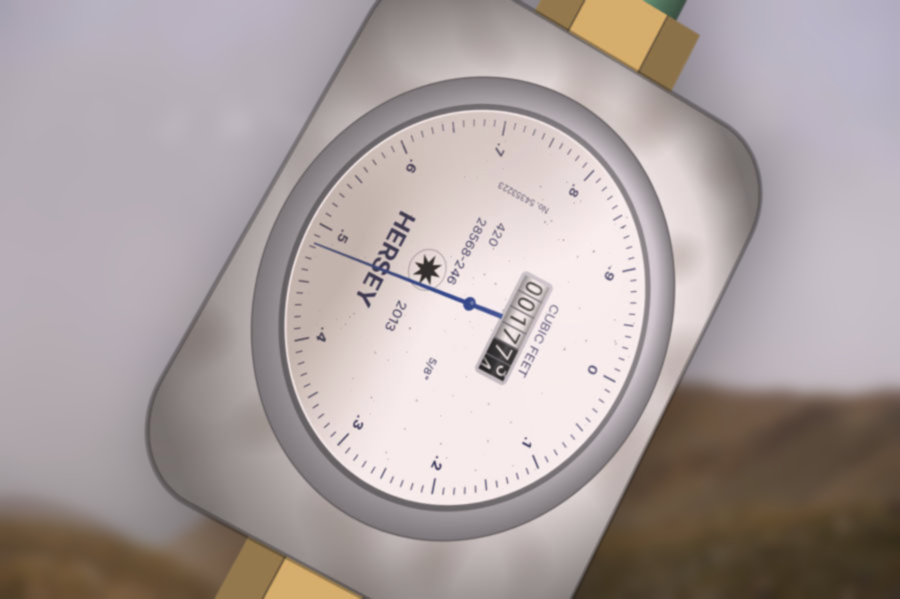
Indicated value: 1773.48ft³
